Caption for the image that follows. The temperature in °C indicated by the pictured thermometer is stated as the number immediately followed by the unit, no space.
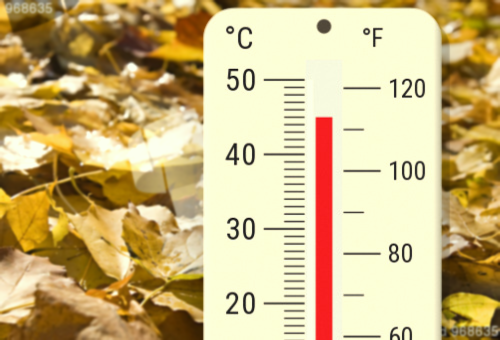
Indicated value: 45°C
